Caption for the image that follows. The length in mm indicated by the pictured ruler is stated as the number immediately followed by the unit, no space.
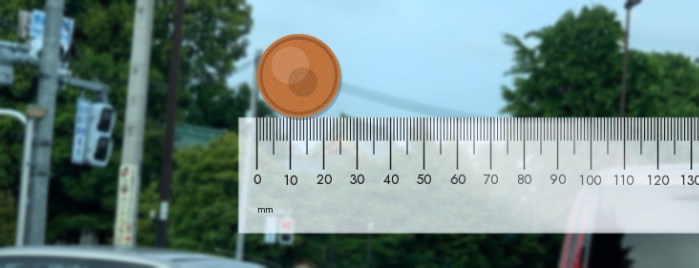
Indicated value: 25mm
